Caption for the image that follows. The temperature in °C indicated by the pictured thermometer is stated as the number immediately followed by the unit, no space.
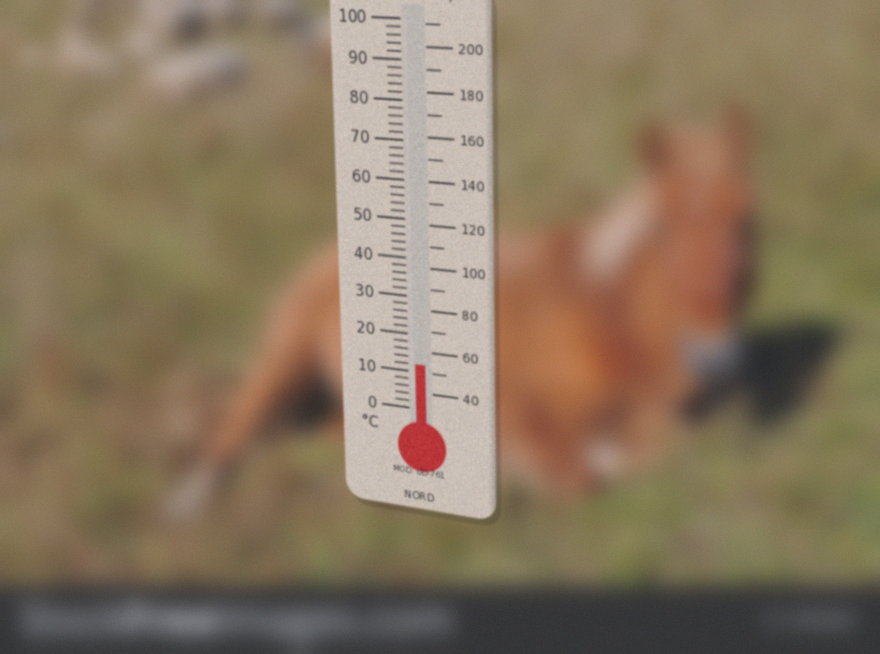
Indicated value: 12°C
